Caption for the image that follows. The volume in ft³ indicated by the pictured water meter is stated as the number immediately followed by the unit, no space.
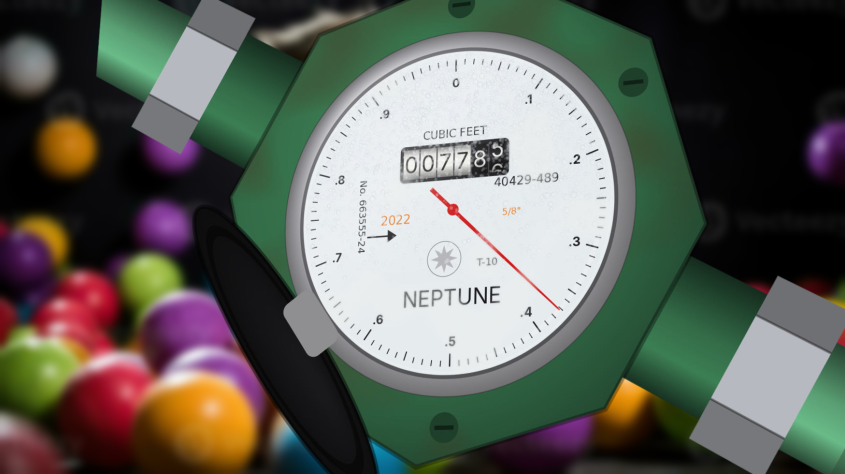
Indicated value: 7785.37ft³
